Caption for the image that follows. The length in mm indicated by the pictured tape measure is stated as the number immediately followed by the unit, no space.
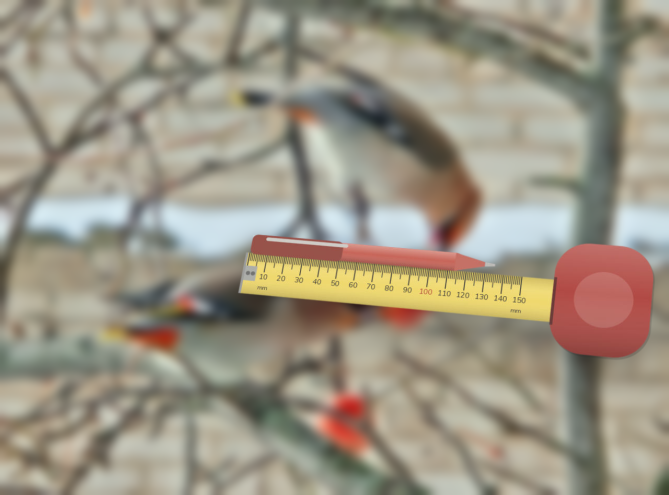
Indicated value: 135mm
